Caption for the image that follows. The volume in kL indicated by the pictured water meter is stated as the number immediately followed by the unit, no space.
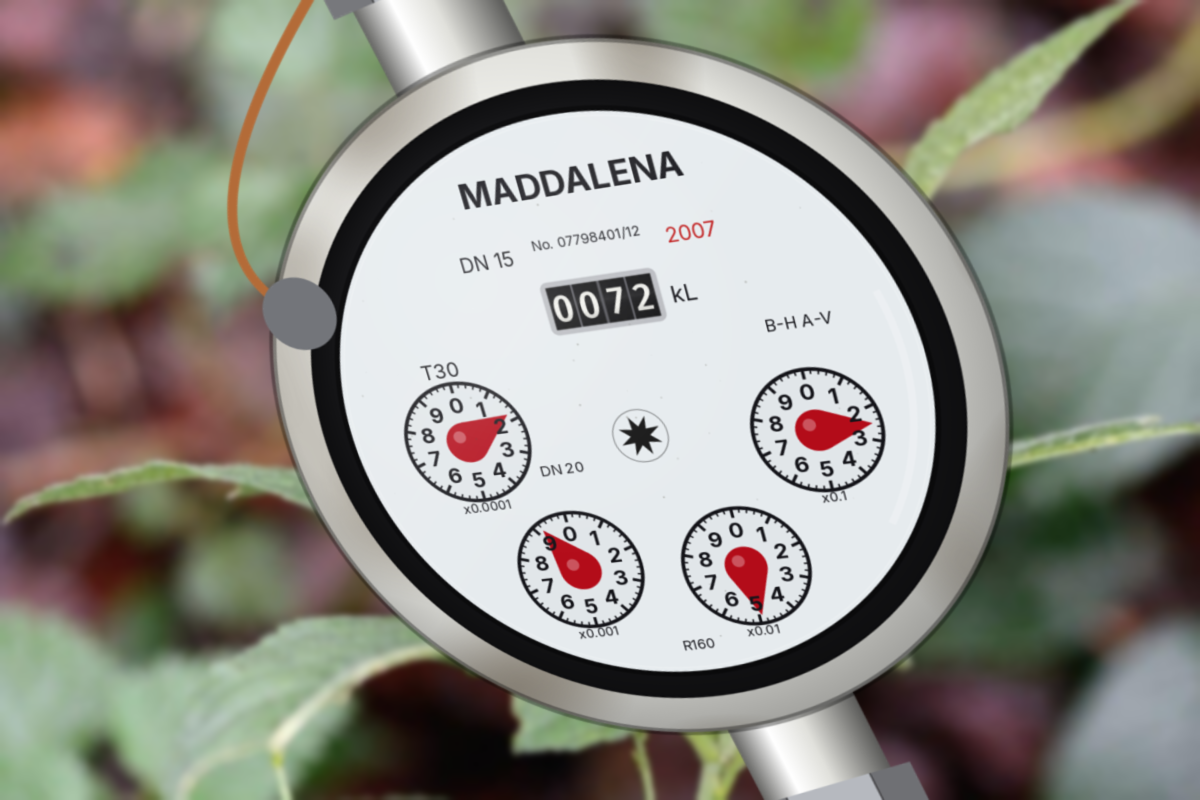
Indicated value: 72.2491kL
